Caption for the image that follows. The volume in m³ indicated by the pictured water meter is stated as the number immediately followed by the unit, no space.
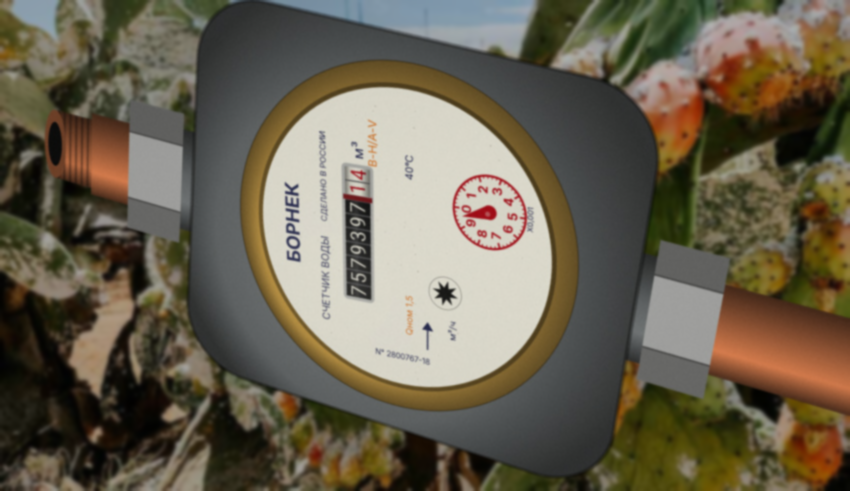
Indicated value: 7579397.139m³
